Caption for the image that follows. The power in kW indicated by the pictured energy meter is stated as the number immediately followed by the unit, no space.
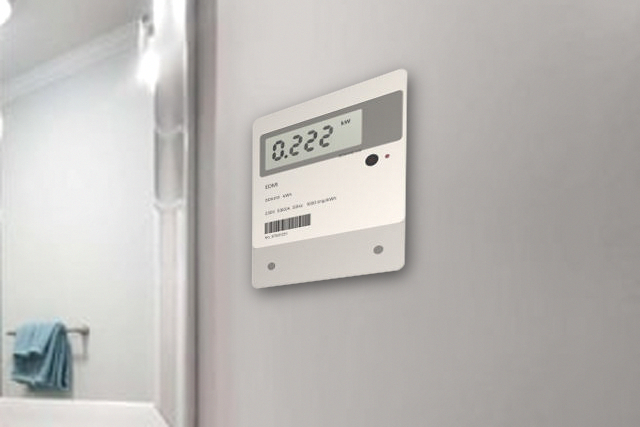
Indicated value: 0.222kW
